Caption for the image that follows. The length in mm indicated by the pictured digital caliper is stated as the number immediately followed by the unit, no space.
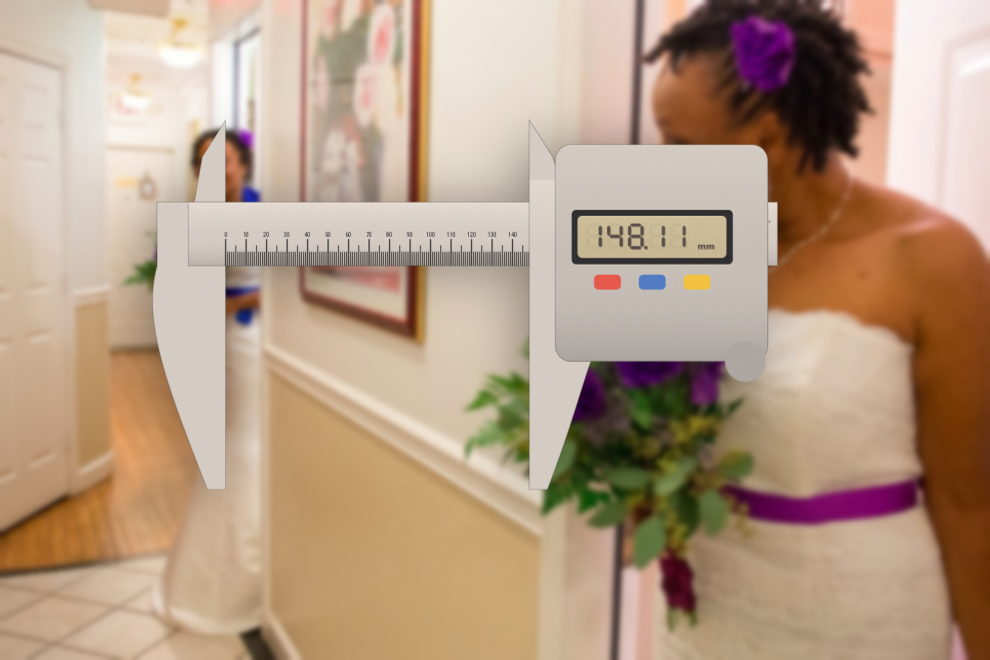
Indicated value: 148.11mm
